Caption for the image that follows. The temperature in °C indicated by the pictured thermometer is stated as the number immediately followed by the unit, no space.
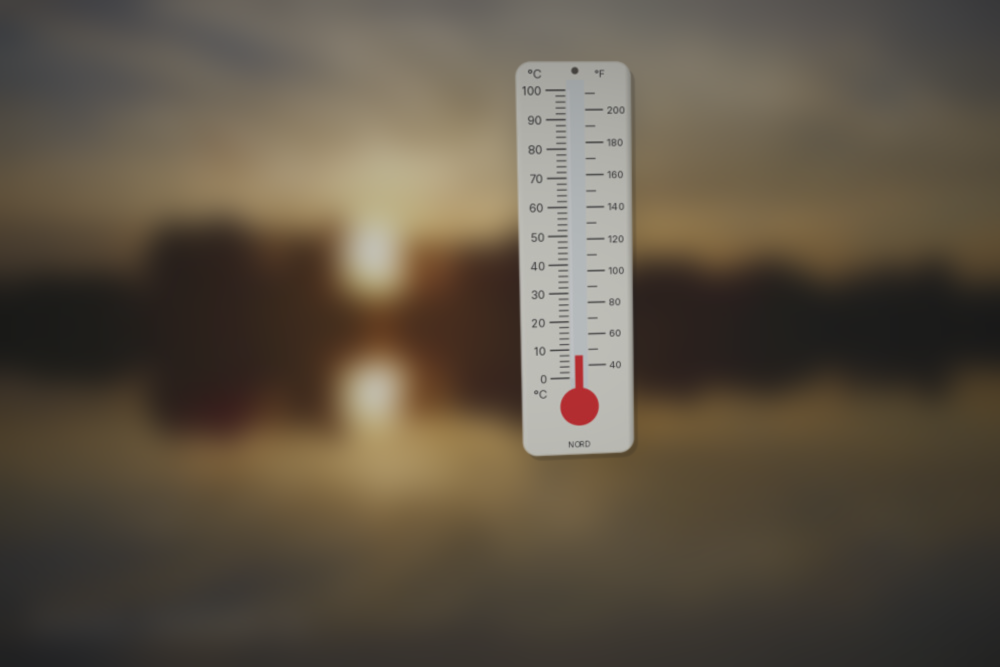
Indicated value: 8°C
